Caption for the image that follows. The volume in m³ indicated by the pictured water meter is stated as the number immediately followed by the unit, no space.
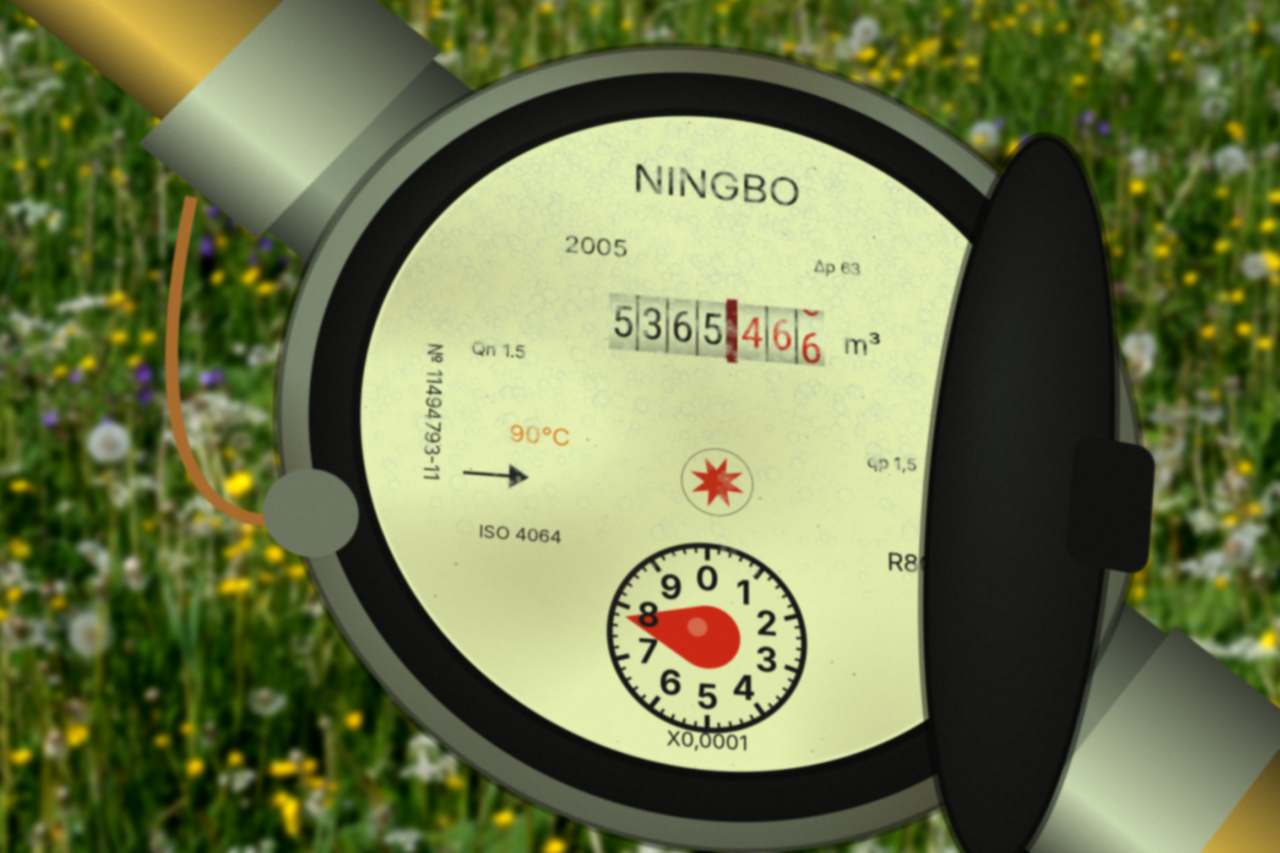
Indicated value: 5365.4657m³
